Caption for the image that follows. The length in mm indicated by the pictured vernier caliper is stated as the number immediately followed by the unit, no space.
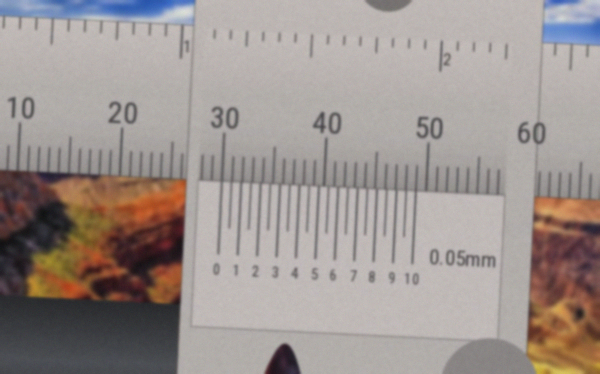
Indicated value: 30.0mm
